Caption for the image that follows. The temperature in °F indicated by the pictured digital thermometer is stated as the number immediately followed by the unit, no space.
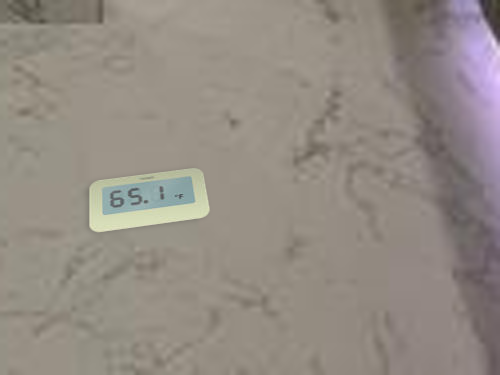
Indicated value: 65.1°F
